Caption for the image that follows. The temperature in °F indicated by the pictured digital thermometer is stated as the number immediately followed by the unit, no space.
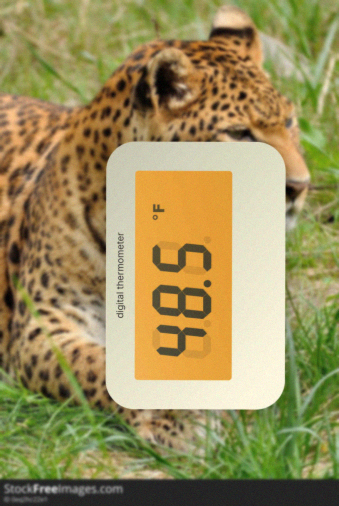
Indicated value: 48.5°F
